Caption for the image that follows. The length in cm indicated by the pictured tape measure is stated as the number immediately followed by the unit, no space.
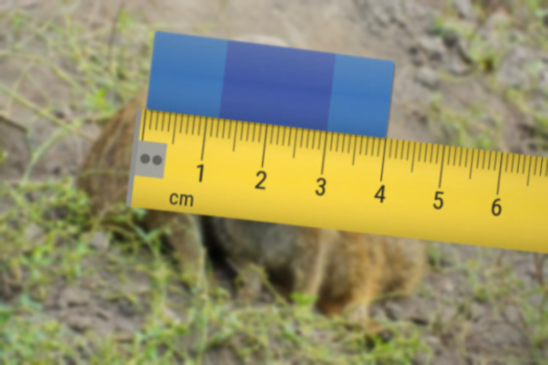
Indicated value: 4cm
